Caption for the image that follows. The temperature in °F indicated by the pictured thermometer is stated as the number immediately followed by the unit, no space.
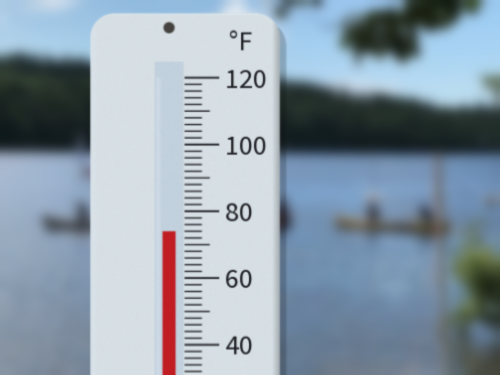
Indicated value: 74°F
